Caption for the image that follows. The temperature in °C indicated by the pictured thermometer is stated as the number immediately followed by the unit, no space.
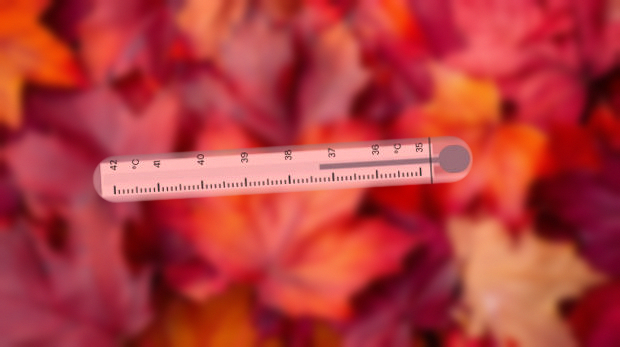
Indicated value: 37.3°C
